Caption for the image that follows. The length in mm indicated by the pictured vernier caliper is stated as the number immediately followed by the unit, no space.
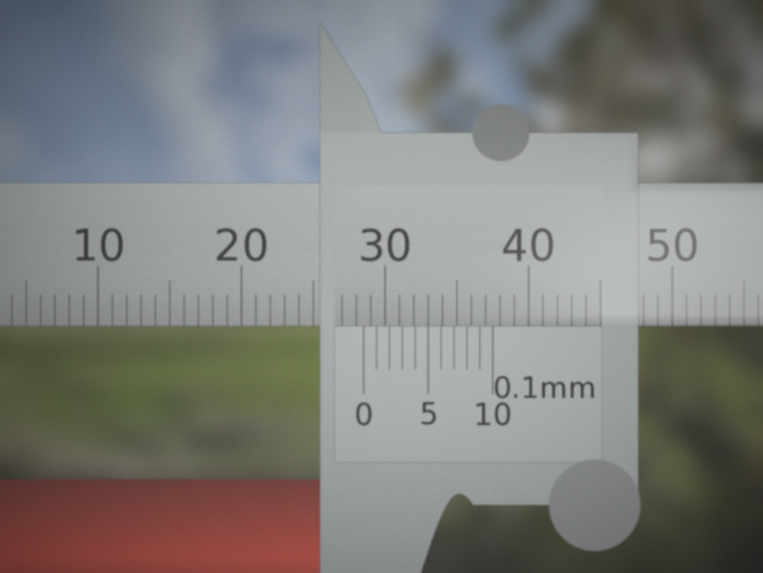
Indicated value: 28.5mm
